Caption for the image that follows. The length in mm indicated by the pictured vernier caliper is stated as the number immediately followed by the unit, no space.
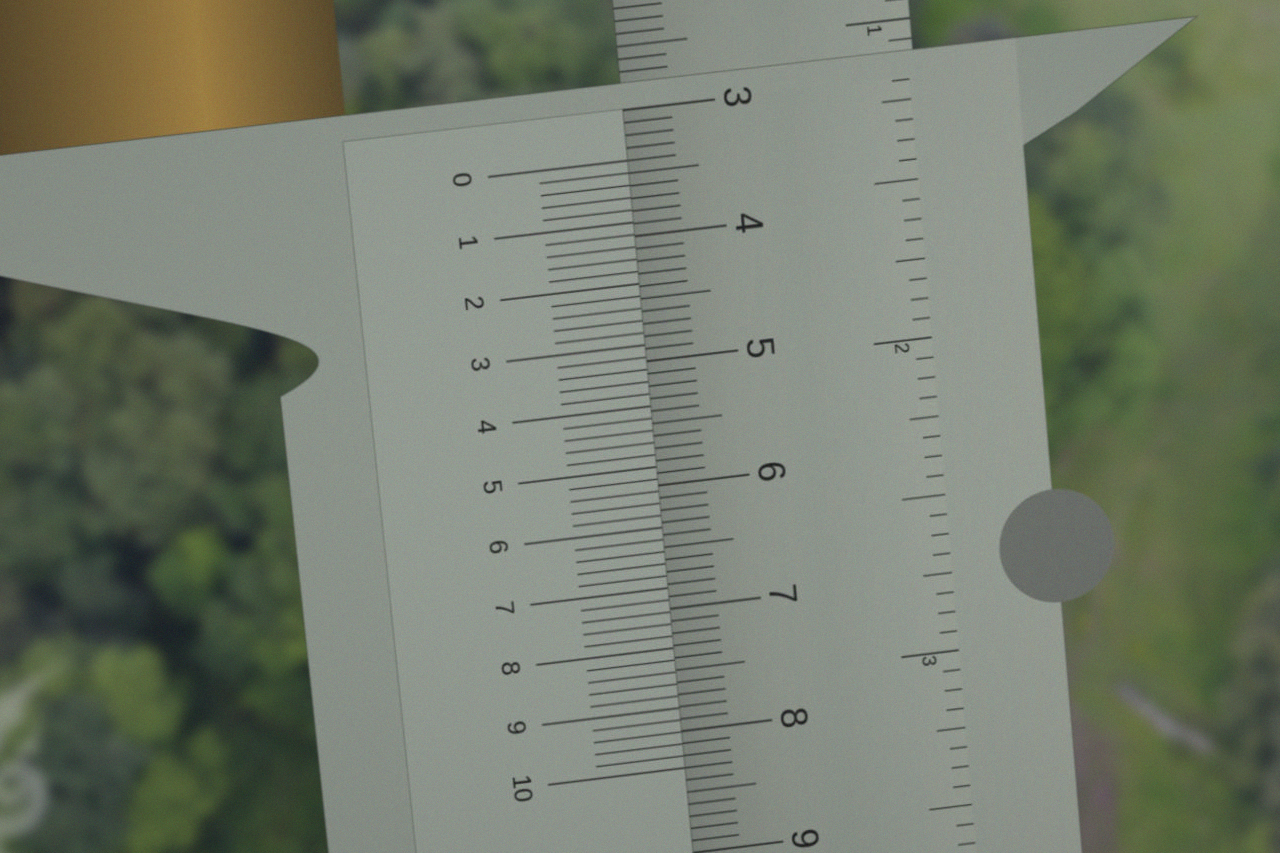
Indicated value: 34.0mm
